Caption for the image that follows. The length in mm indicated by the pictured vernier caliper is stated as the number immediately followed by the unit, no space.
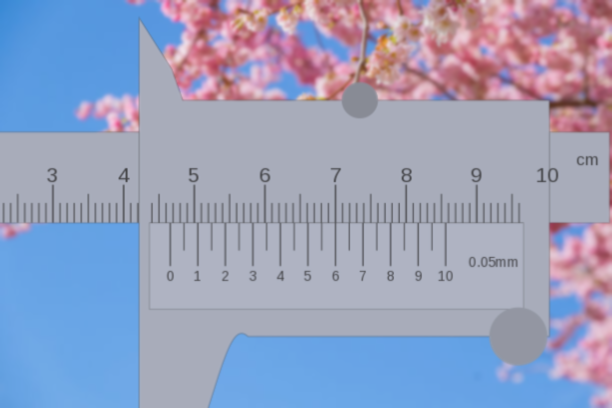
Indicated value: 46.6mm
